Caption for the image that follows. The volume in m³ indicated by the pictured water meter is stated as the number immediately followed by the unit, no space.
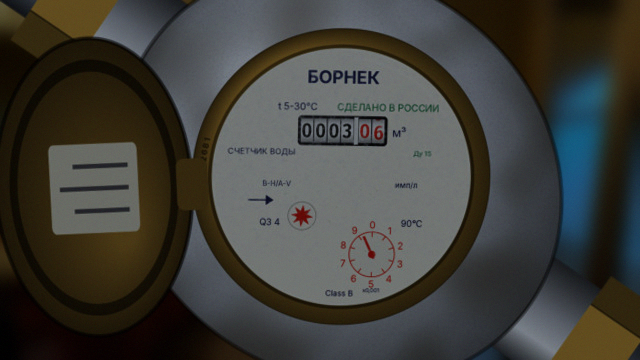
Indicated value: 3.059m³
